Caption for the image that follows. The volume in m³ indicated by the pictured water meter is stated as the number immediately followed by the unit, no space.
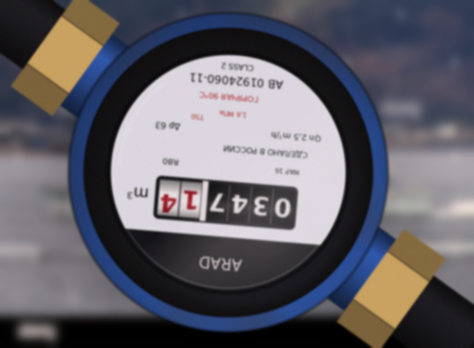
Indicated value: 347.14m³
